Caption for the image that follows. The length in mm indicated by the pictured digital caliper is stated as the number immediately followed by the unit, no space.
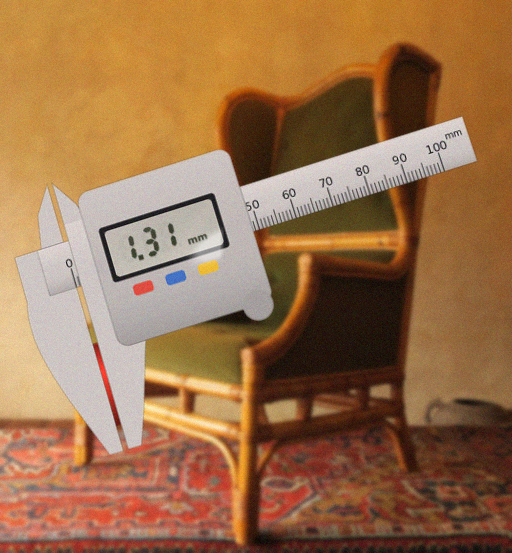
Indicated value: 1.31mm
